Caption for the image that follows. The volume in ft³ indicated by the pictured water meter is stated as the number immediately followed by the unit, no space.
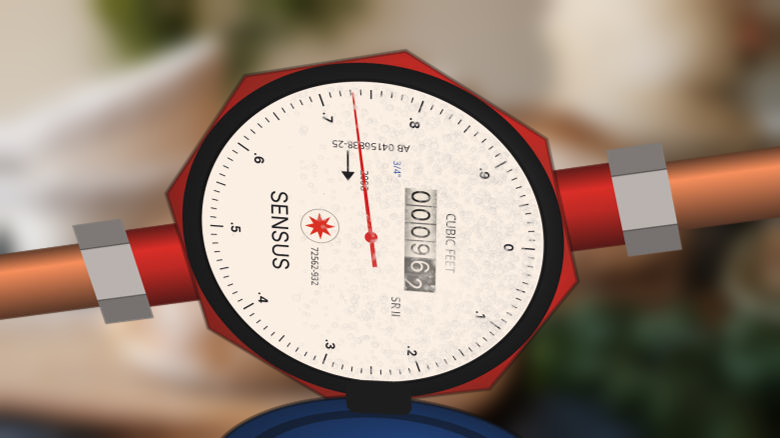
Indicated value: 961.73ft³
